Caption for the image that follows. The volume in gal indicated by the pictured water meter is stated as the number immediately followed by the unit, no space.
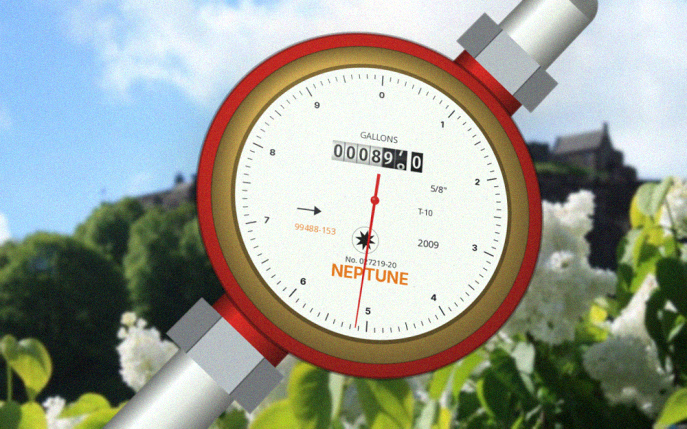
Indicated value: 8975.1gal
